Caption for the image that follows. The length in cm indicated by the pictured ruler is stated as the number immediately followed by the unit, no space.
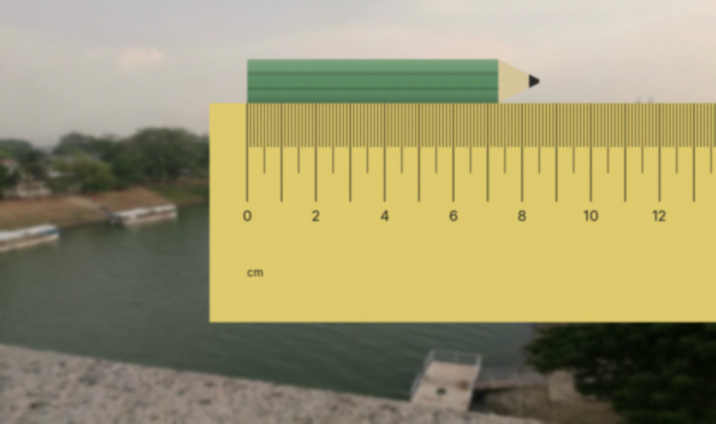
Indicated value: 8.5cm
